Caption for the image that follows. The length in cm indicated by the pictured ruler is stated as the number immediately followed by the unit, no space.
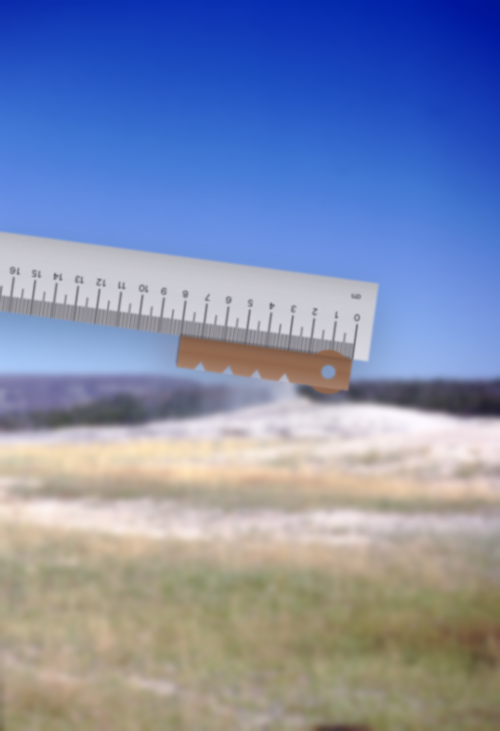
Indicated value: 8cm
